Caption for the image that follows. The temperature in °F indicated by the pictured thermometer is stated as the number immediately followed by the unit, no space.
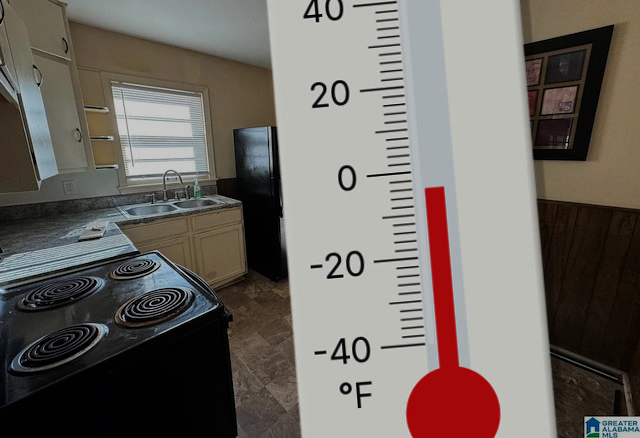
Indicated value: -4°F
